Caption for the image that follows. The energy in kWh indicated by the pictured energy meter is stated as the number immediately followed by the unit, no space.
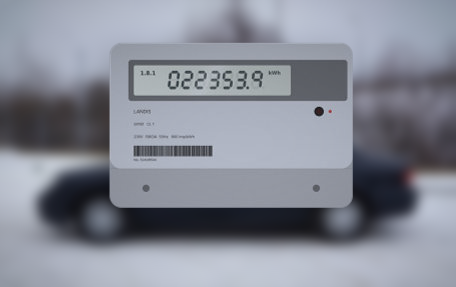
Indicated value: 22353.9kWh
